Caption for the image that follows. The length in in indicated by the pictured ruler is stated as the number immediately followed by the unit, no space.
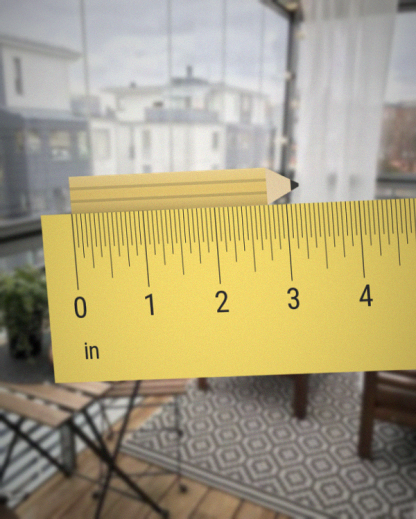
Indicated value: 3.1875in
